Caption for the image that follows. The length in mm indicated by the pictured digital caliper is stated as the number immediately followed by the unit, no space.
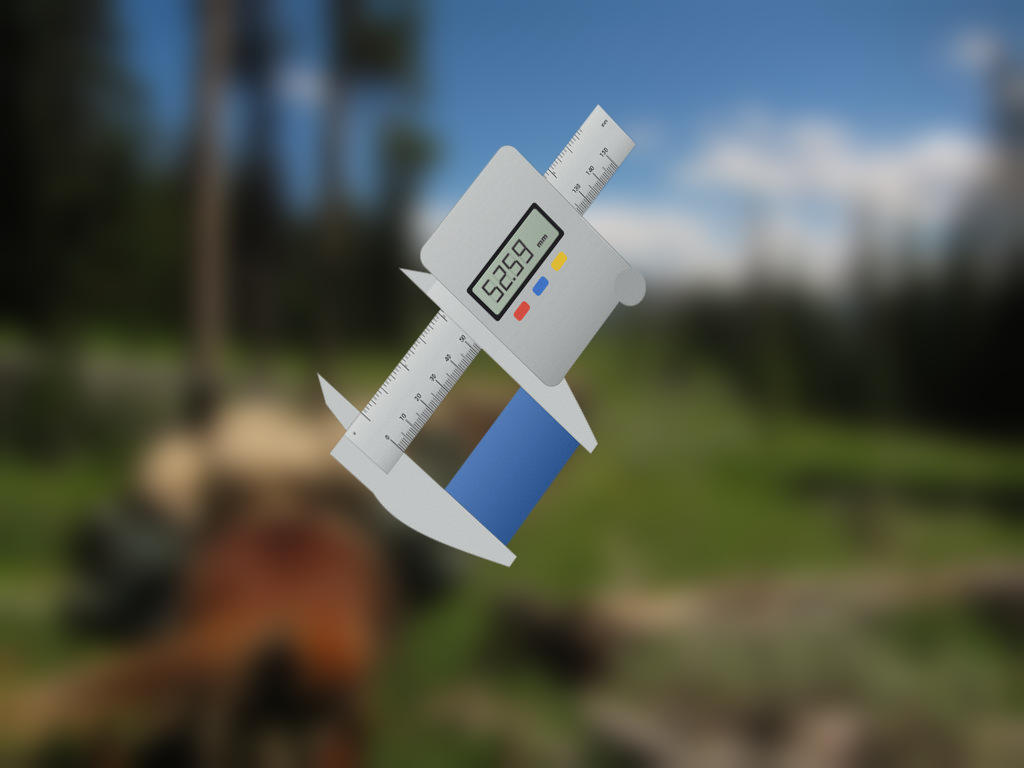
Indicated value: 52.59mm
